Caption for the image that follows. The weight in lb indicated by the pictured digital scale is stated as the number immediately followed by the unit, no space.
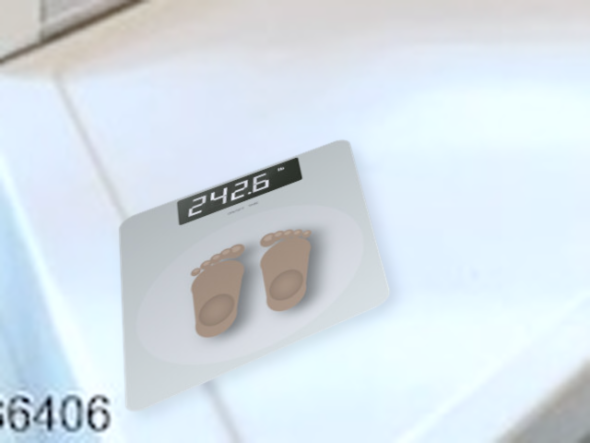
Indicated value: 242.6lb
